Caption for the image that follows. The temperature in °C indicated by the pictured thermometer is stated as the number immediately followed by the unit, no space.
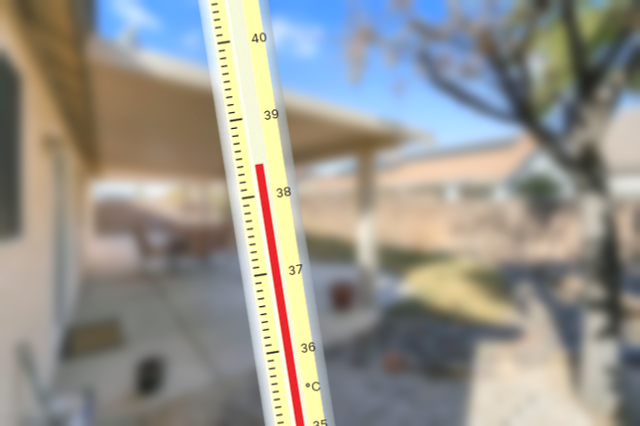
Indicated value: 38.4°C
